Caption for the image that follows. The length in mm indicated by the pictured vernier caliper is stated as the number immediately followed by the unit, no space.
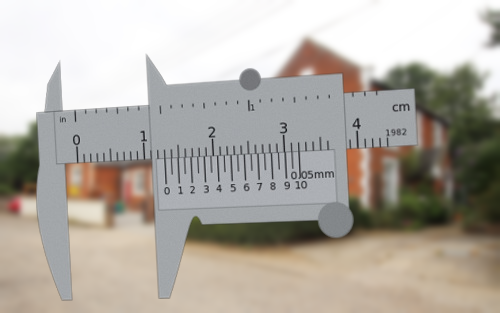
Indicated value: 13.0mm
